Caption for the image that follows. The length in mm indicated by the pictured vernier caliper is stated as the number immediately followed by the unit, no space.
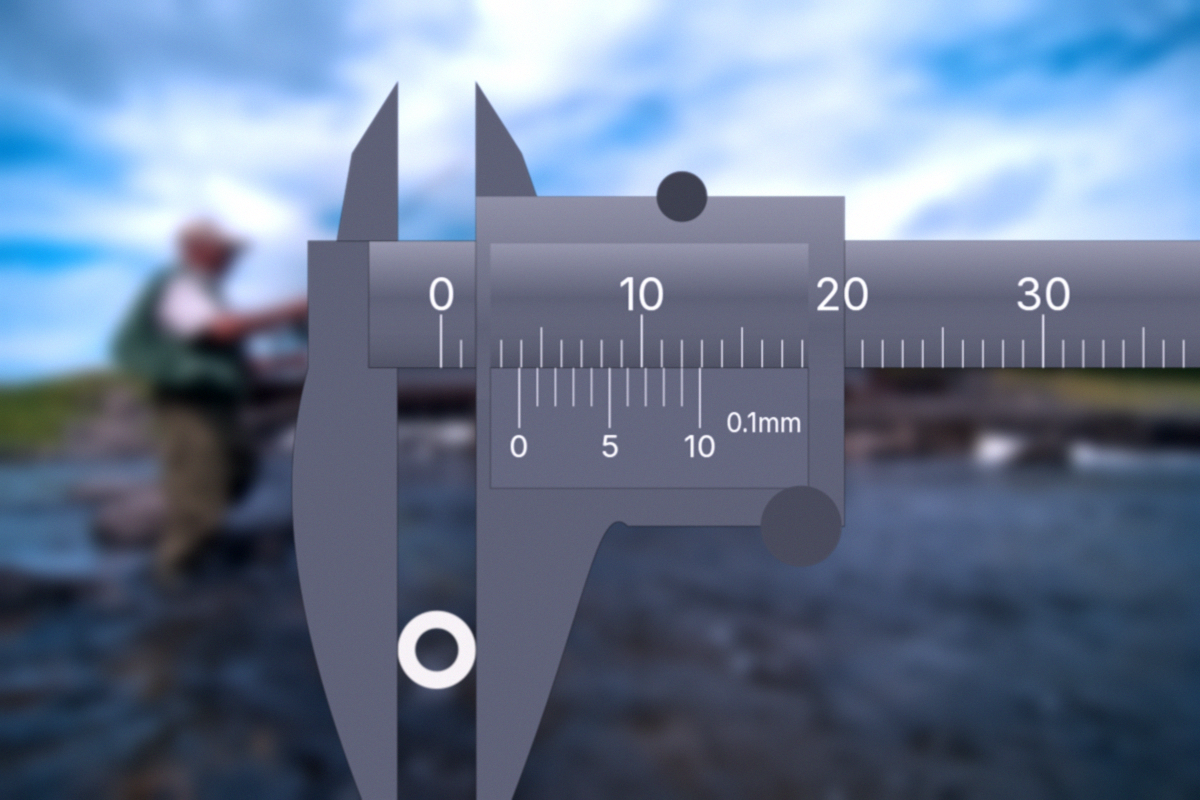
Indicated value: 3.9mm
